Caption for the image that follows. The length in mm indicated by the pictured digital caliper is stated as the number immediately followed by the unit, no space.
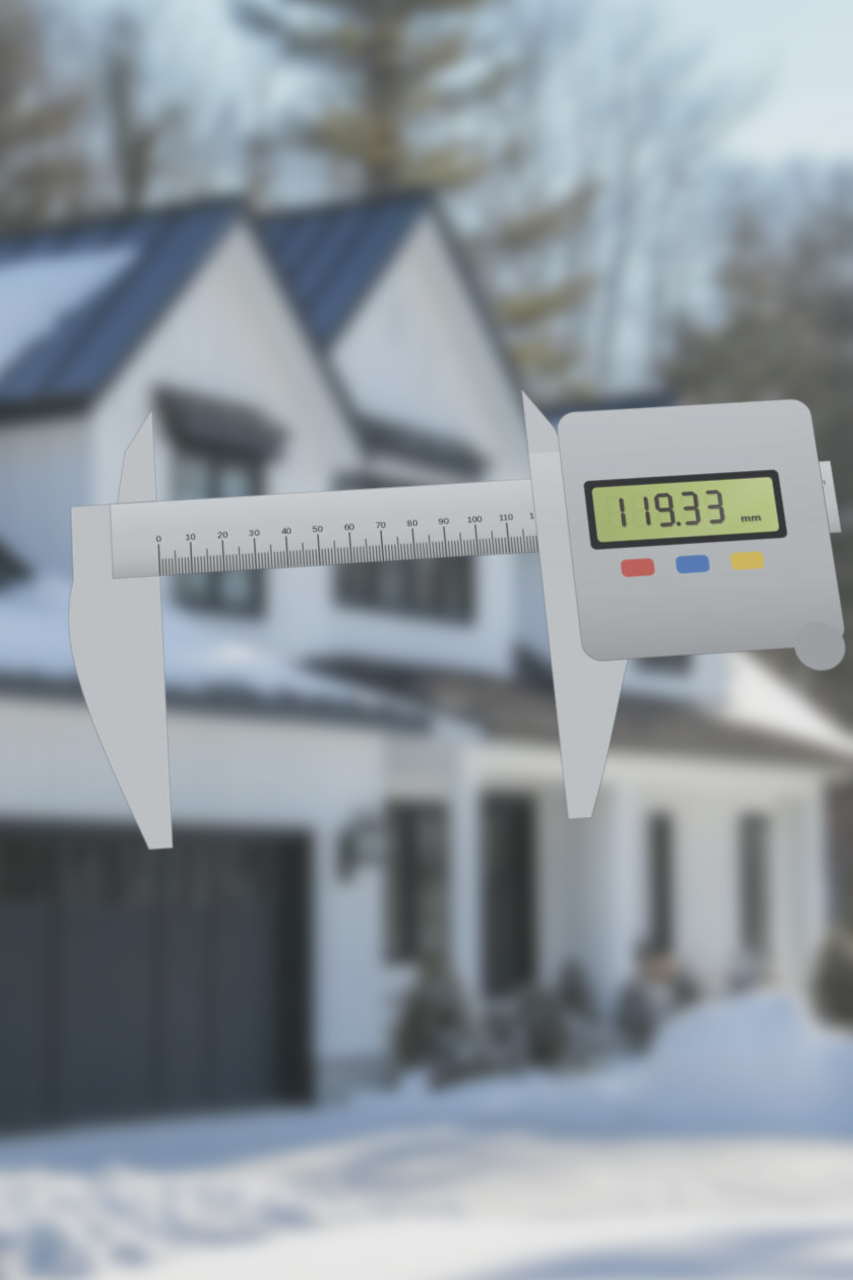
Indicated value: 119.33mm
